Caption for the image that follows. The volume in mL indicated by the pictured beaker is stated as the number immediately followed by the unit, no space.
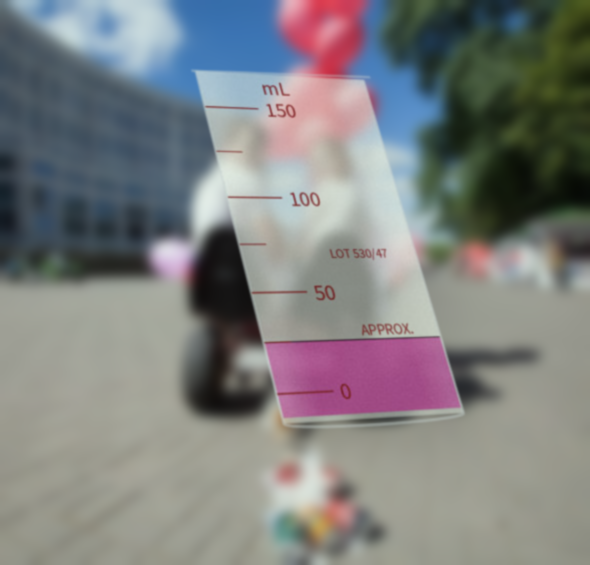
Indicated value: 25mL
